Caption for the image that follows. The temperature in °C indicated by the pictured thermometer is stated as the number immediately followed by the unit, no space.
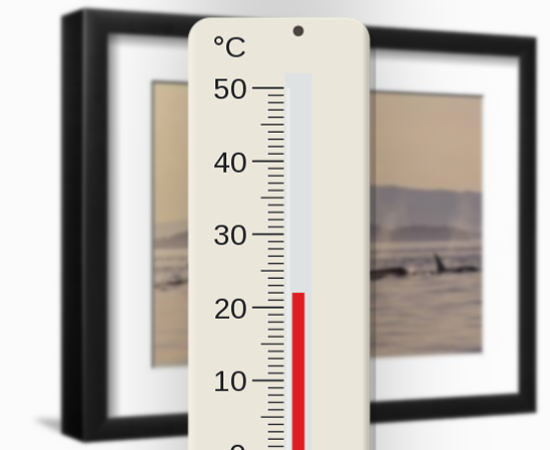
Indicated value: 22°C
